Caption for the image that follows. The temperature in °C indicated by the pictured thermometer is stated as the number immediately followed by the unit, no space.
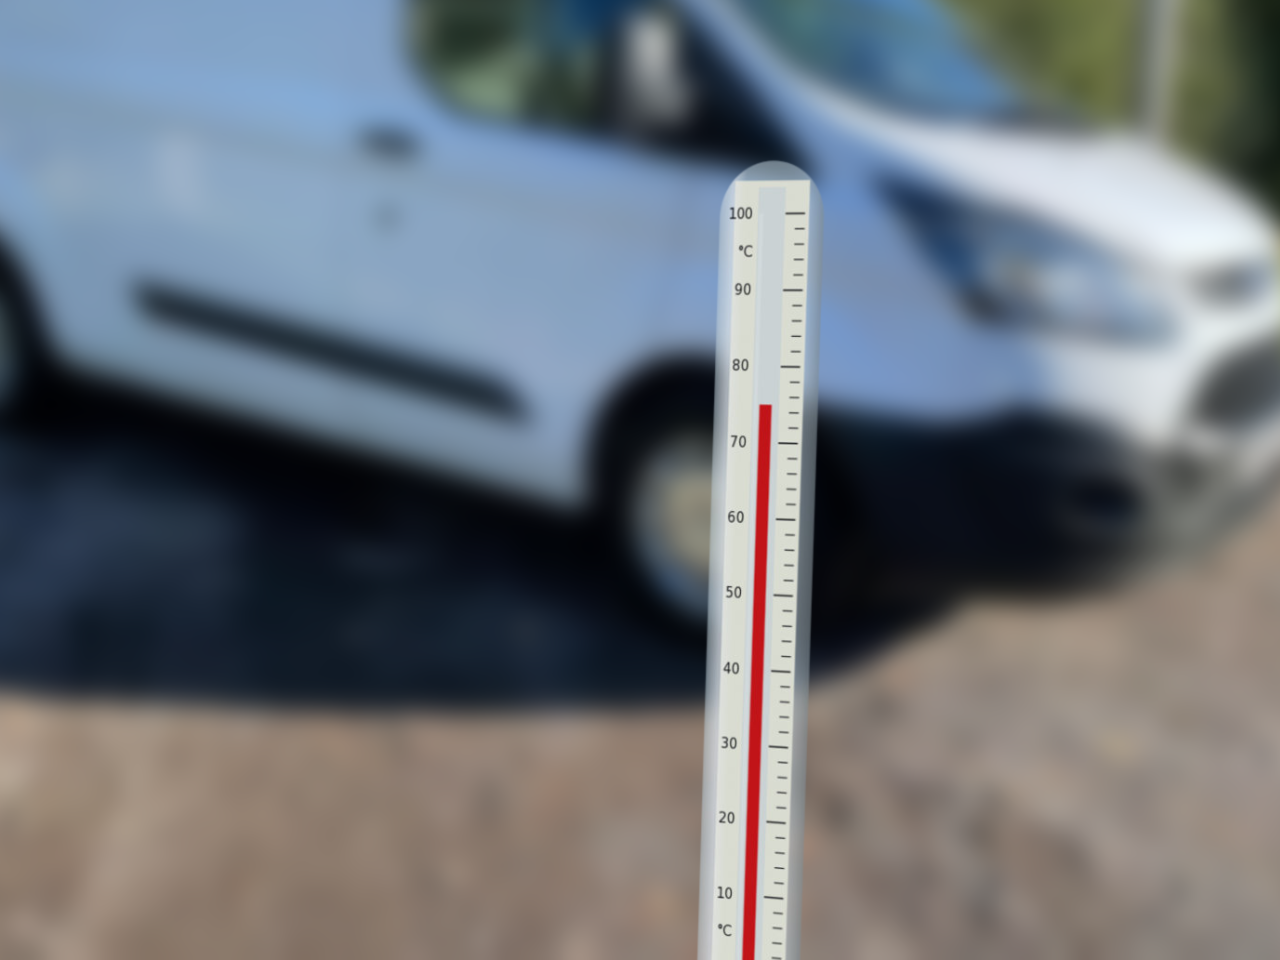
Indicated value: 75°C
